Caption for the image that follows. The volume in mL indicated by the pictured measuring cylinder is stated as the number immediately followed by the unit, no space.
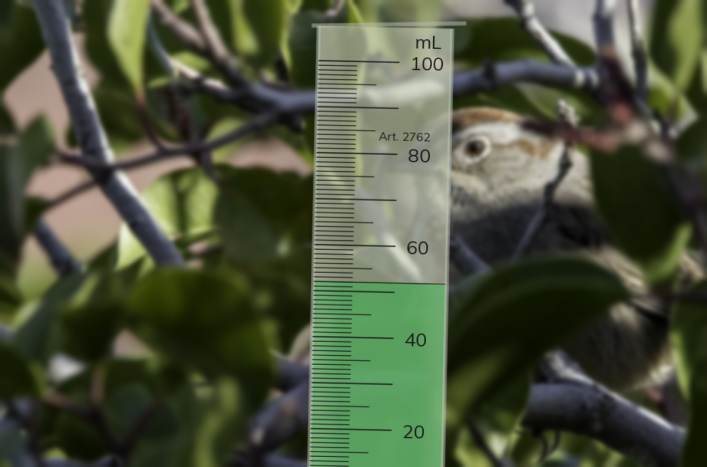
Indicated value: 52mL
